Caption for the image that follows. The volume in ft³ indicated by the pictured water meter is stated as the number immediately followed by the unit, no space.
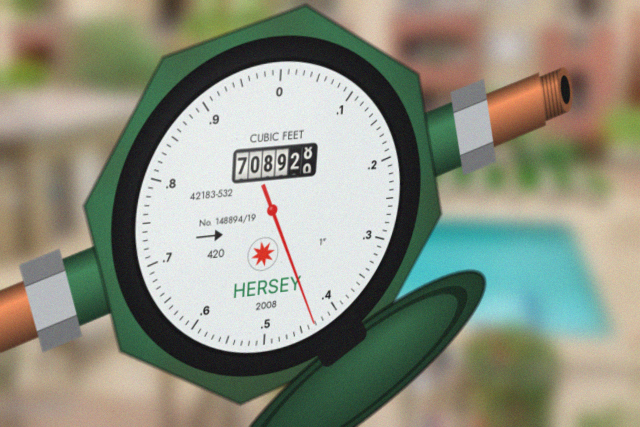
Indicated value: 708928.43ft³
